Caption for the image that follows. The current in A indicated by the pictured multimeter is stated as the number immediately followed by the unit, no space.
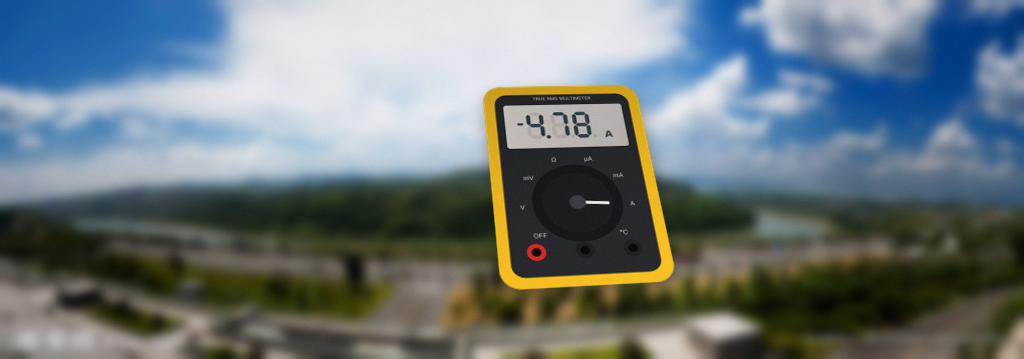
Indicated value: -4.78A
